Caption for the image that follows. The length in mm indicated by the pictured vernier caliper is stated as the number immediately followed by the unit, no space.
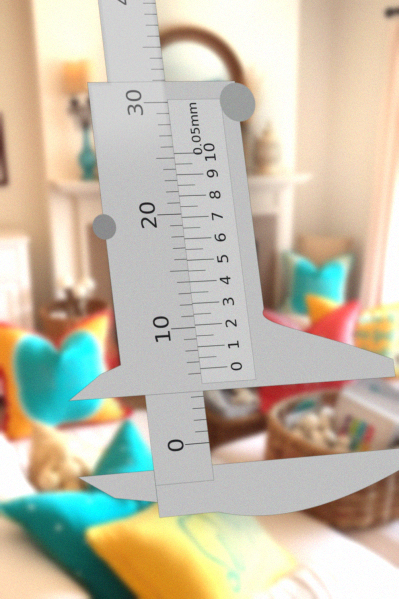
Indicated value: 6.4mm
